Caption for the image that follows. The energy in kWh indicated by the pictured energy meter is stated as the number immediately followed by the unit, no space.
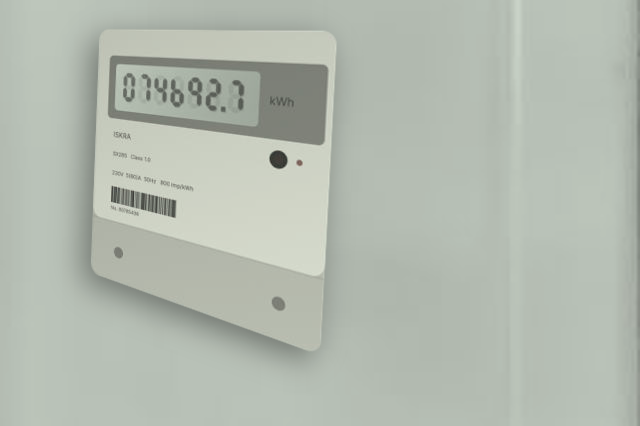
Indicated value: 74692.7kWh
